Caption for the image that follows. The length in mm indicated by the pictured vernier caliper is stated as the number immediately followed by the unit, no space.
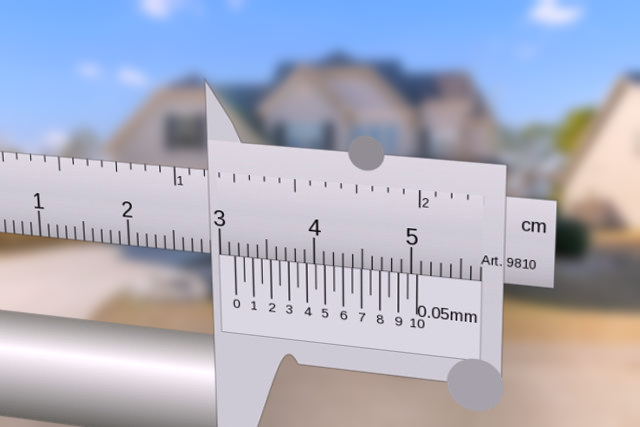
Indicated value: 31.6mm
